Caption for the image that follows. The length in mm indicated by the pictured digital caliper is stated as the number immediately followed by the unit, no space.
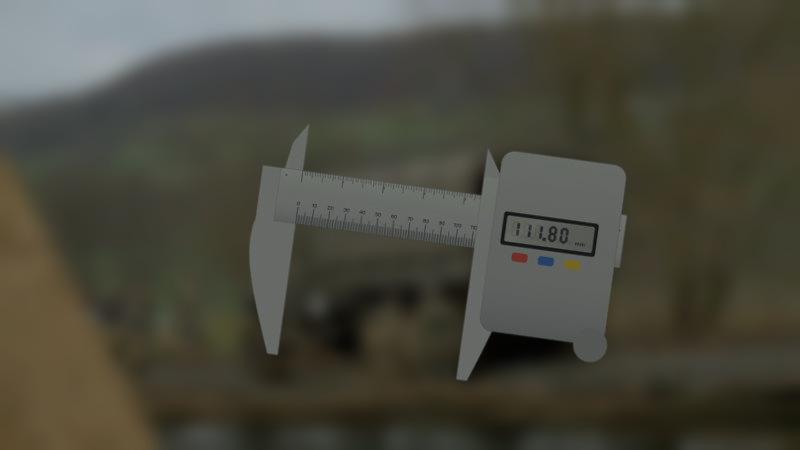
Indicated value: 111.80mm
